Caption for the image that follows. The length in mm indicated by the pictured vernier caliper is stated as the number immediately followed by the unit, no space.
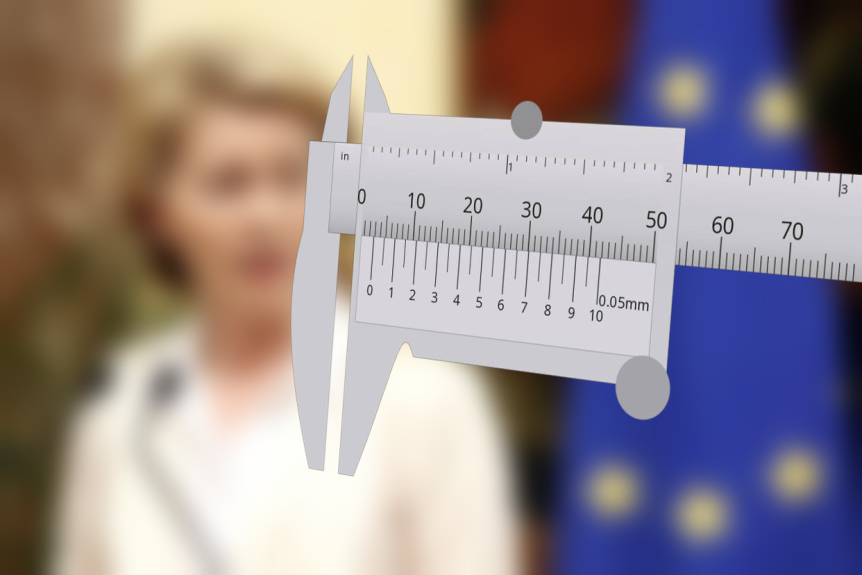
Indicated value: 2.8mm
